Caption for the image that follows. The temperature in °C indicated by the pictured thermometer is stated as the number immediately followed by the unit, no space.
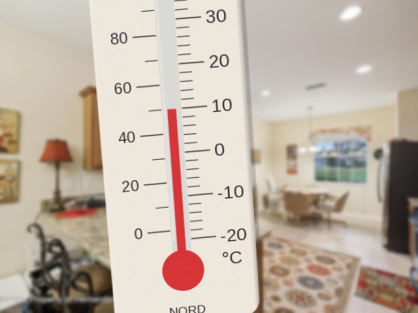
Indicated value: 10°C
